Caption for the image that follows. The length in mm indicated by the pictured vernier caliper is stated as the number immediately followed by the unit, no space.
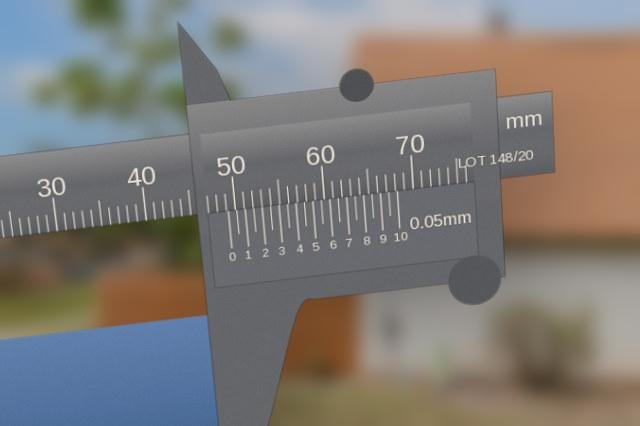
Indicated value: 49.2mm
